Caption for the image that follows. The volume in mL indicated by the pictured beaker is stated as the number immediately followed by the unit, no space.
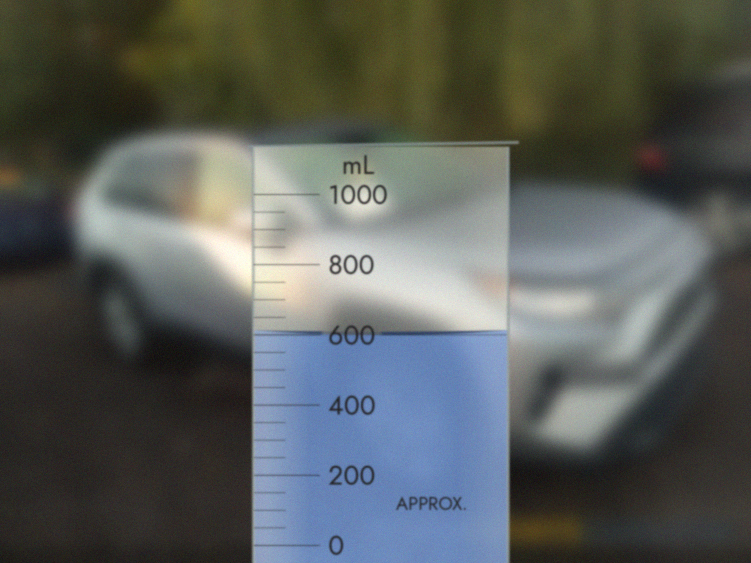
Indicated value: 600mL
